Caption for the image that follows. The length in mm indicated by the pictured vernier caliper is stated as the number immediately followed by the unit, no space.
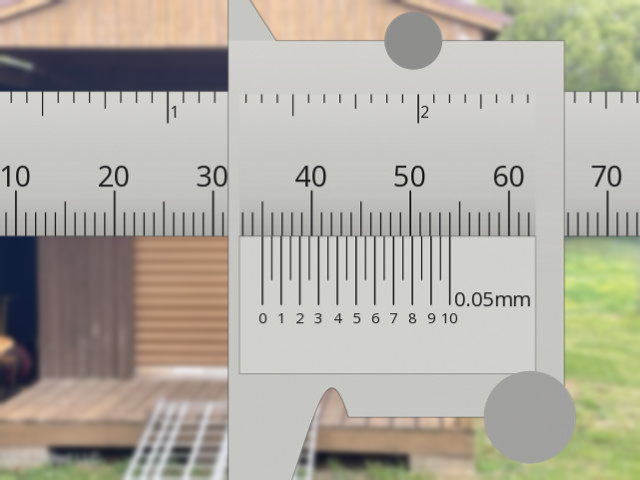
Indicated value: 35.0mm
